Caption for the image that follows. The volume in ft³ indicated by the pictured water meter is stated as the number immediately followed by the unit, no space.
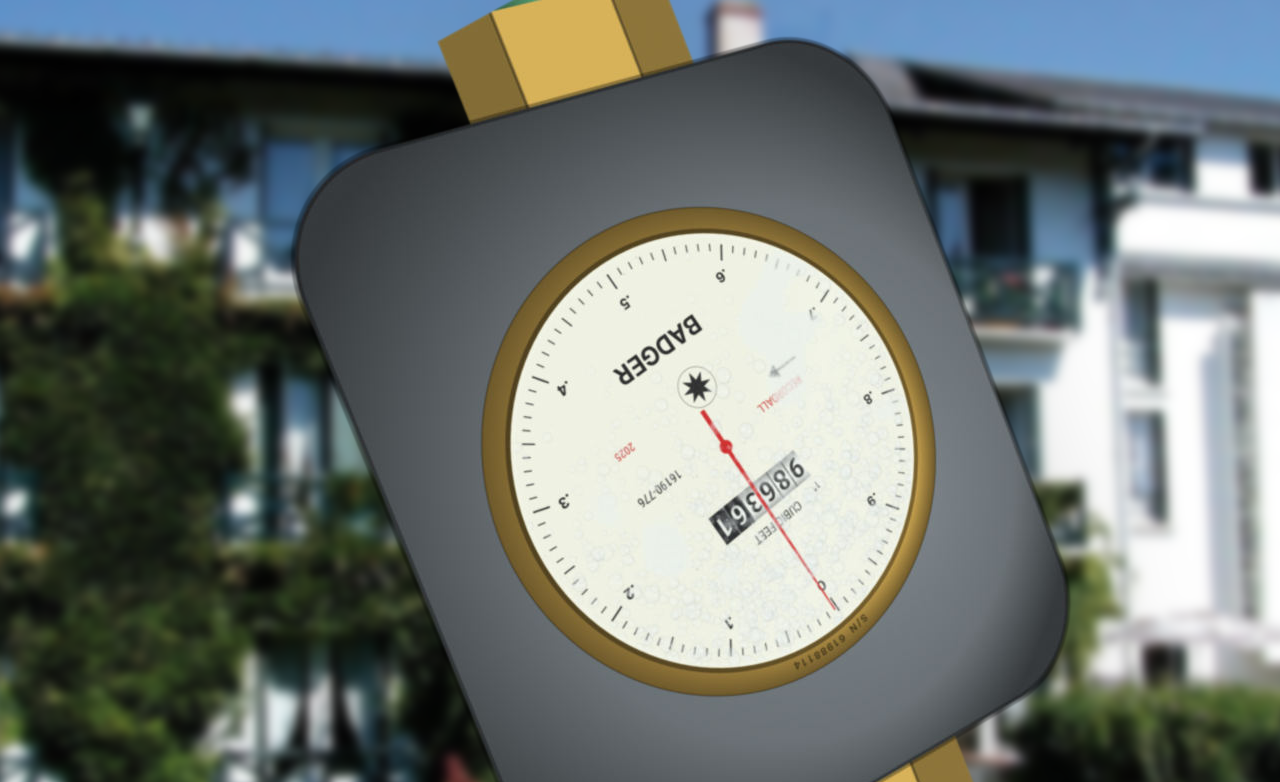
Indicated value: 986361.00ft³
